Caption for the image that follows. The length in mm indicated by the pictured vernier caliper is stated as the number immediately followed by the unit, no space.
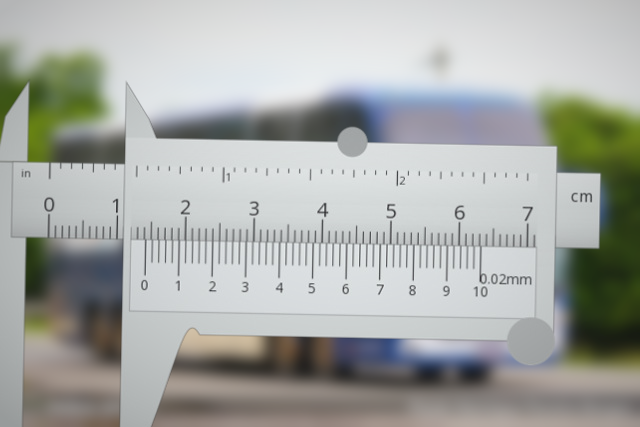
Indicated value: 14.2mm
